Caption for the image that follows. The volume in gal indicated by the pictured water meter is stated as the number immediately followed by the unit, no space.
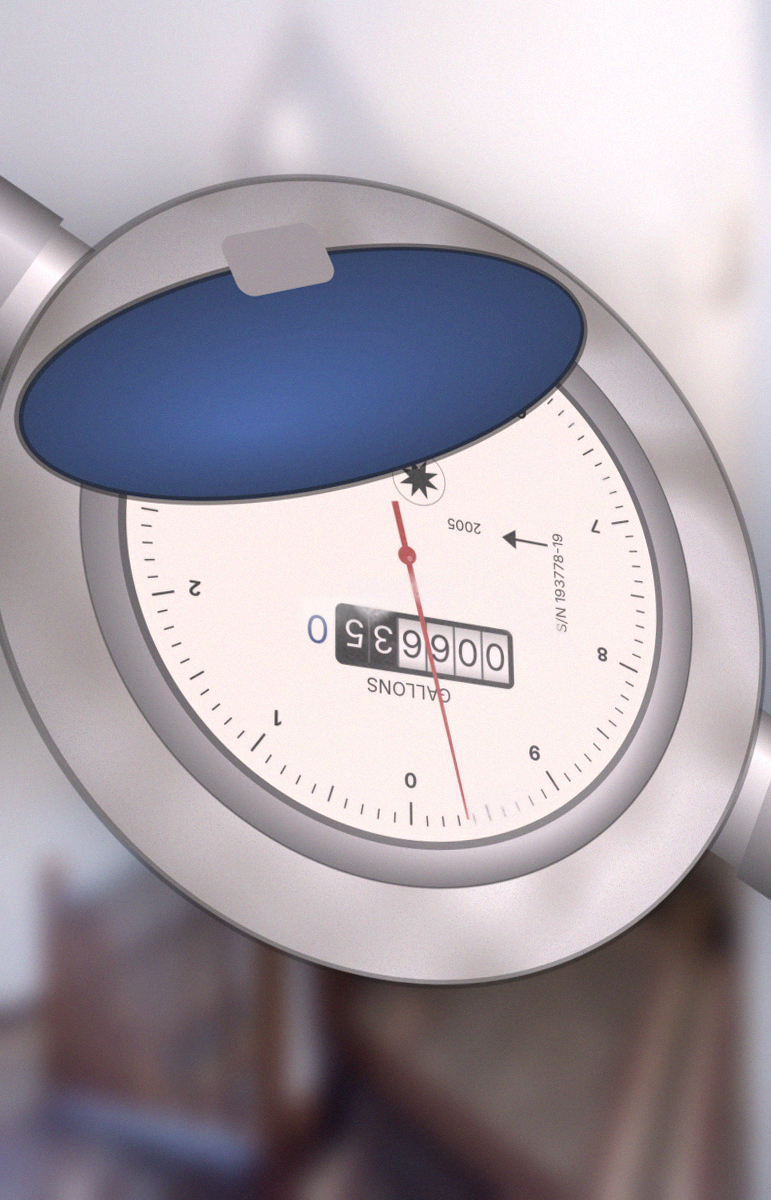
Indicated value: 66349.6gal
